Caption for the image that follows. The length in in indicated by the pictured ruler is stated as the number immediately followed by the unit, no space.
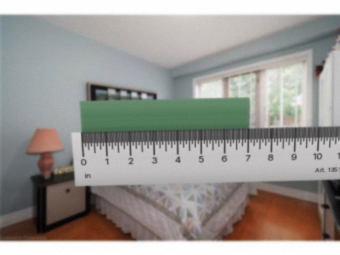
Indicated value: 7in
